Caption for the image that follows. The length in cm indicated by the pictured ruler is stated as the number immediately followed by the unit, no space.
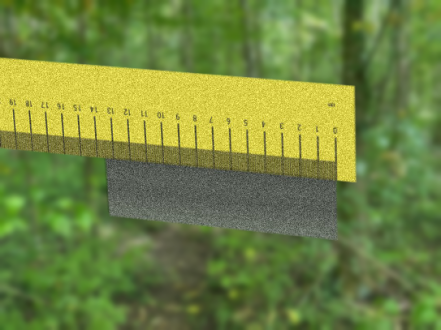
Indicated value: 13.5cm
